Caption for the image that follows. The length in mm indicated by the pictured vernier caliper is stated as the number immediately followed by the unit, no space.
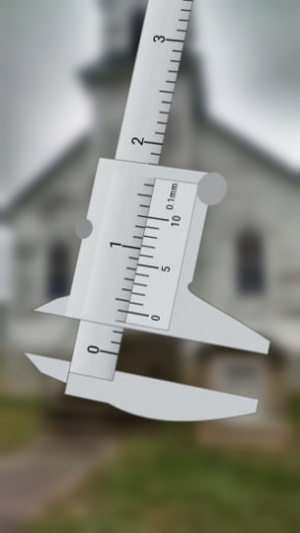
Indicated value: 4.0mm
